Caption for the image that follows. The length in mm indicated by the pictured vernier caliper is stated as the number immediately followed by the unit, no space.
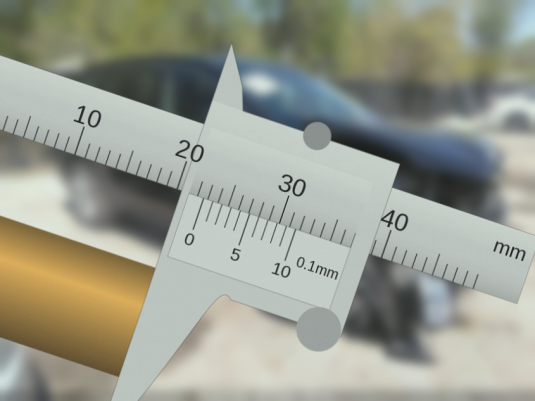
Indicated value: 22.6mm
